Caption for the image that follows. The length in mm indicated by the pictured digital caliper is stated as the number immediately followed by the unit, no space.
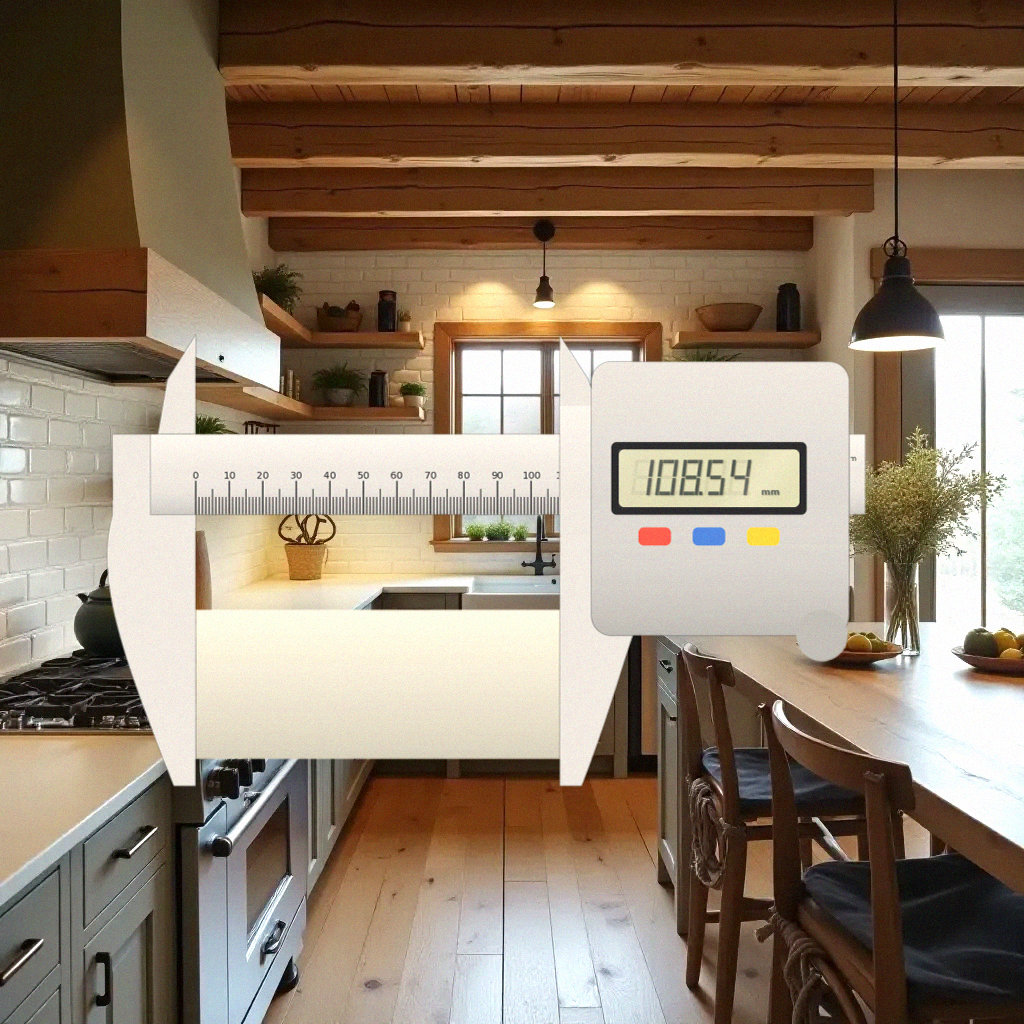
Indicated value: 108.54mm
